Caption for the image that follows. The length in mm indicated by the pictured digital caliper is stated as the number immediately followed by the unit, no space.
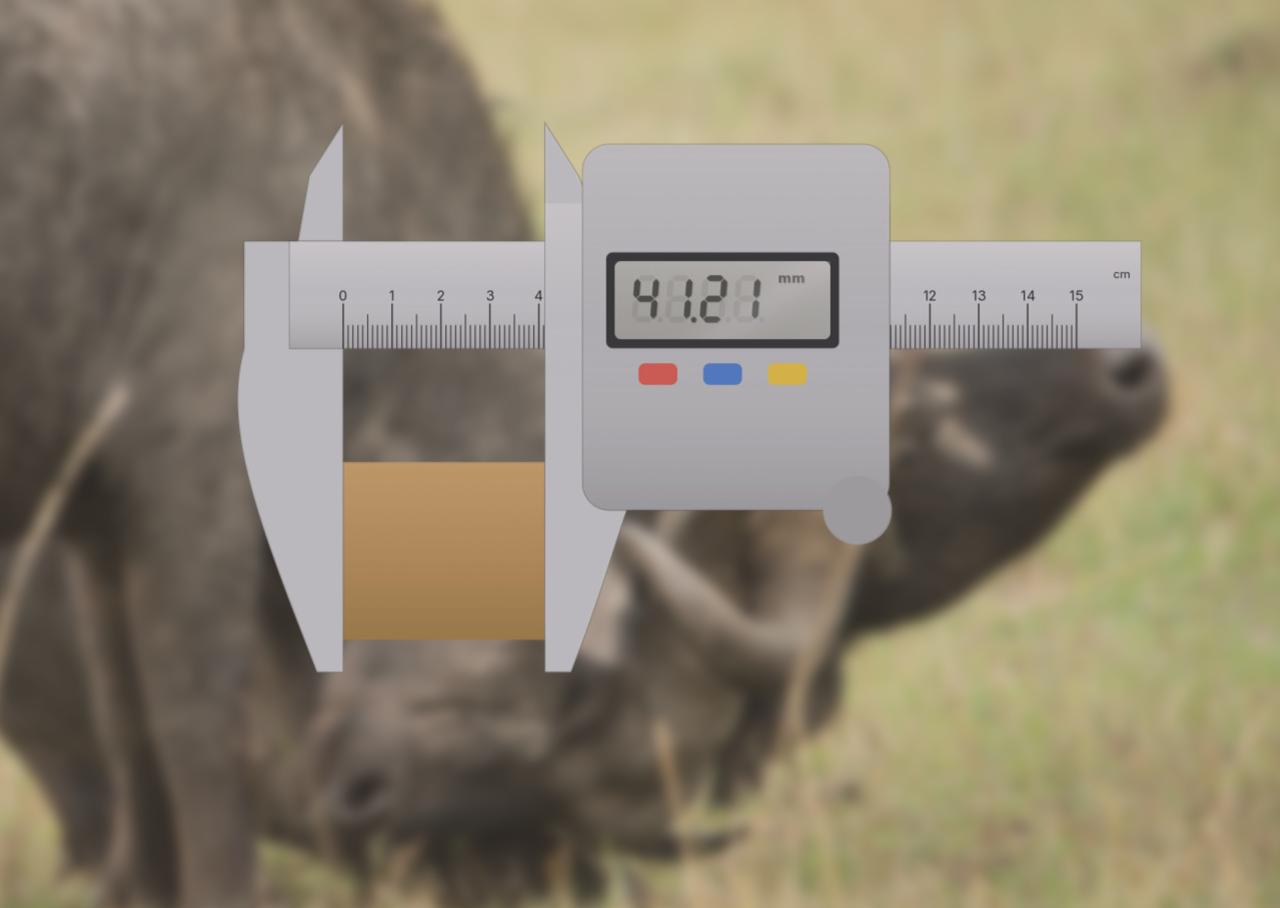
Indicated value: 41.21mm
